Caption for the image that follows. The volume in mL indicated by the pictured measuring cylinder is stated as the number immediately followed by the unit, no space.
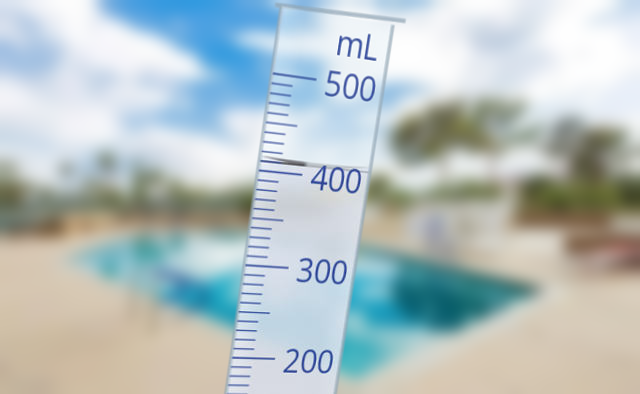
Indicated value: 410mL
